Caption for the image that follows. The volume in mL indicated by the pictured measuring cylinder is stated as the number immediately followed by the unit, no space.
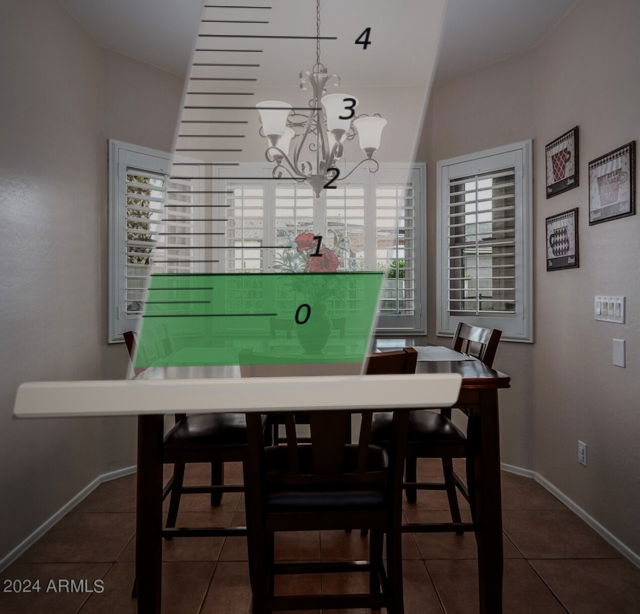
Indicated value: 0.6mL
